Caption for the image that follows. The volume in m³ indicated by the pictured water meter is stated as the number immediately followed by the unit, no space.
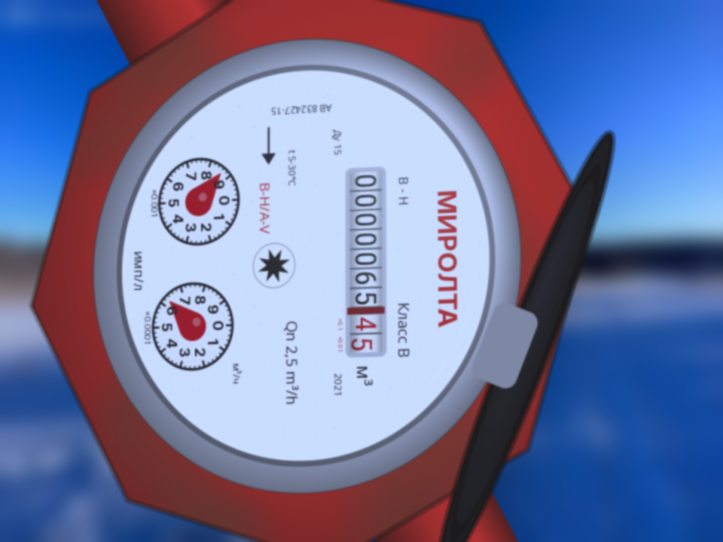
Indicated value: 65.4486m³
